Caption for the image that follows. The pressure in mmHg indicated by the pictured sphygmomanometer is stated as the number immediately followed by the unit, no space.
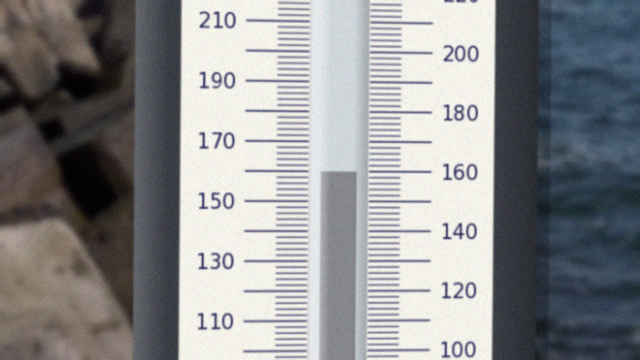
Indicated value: 160mmHg
